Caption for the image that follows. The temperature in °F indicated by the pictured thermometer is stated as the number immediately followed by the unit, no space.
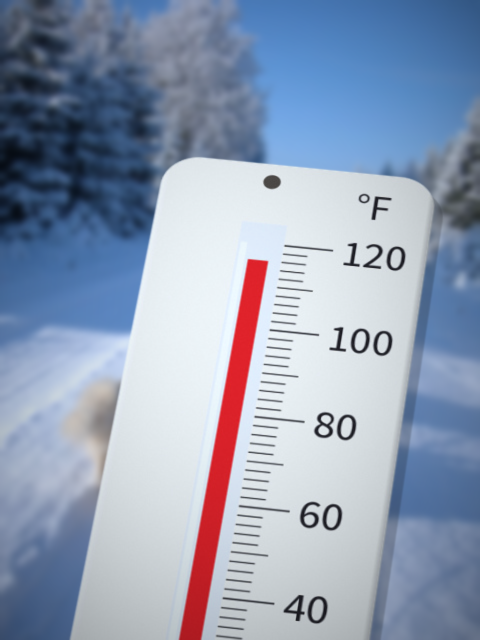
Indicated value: 116°F
